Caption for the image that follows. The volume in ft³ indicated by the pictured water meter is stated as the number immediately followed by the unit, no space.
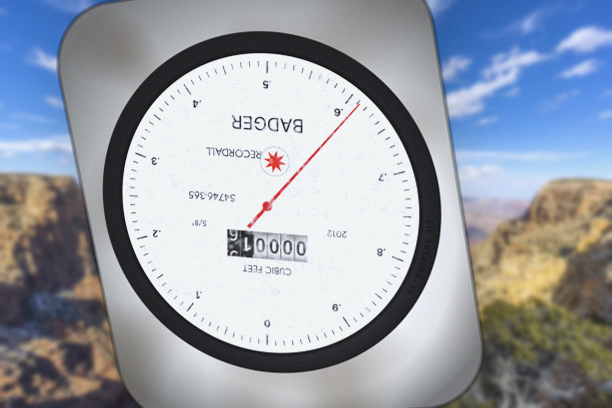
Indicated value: 15.61ft³
